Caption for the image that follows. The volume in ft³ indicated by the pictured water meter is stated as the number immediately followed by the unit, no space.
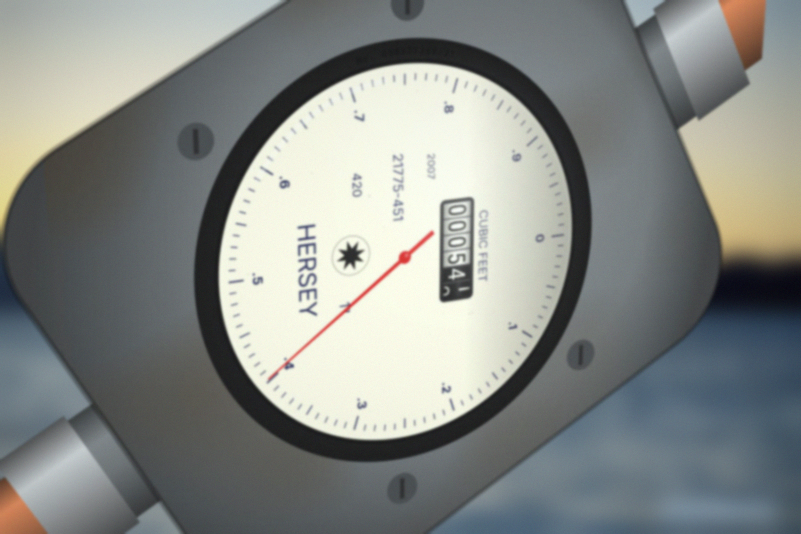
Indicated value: 541.40ft³
